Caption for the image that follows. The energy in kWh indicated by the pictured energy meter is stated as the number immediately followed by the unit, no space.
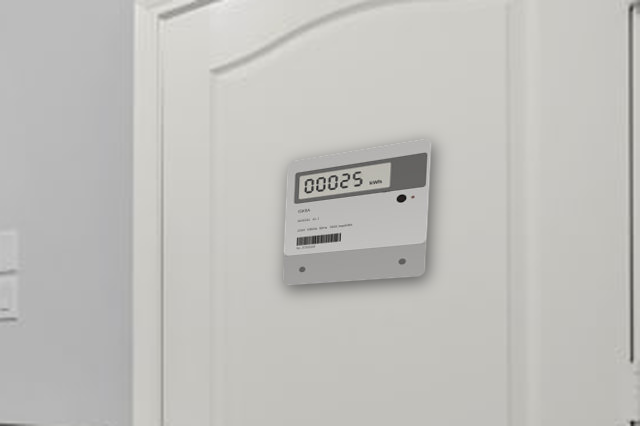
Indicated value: 25kWh
